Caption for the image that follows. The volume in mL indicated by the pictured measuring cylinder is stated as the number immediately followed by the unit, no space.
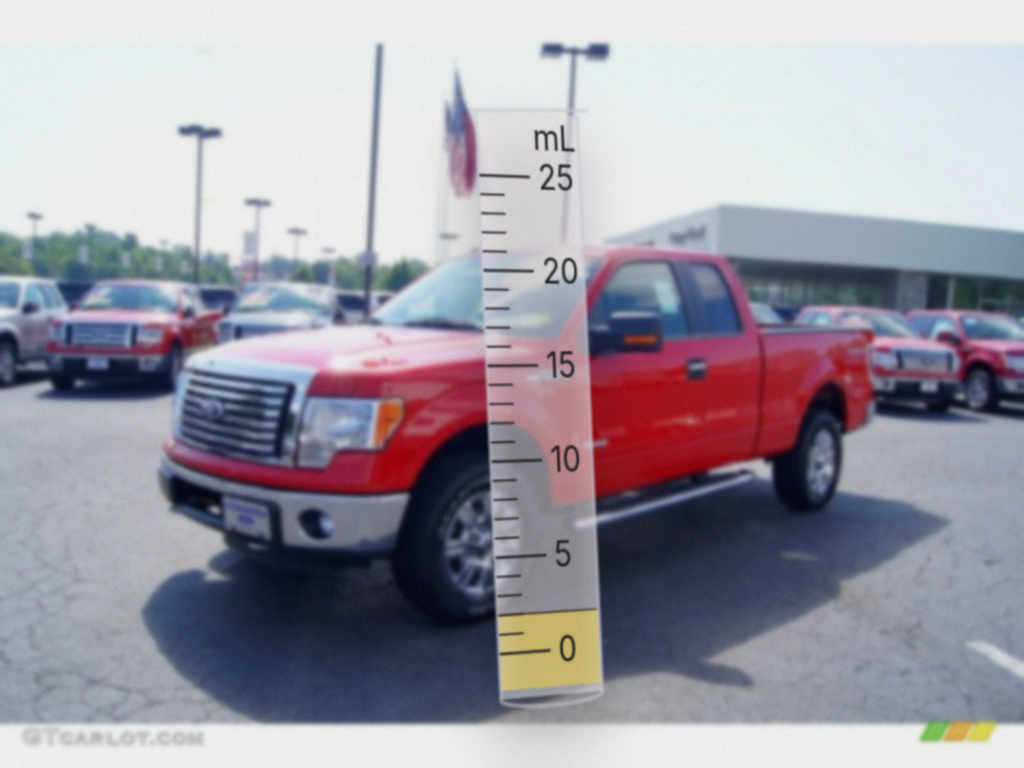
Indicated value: 2mL
